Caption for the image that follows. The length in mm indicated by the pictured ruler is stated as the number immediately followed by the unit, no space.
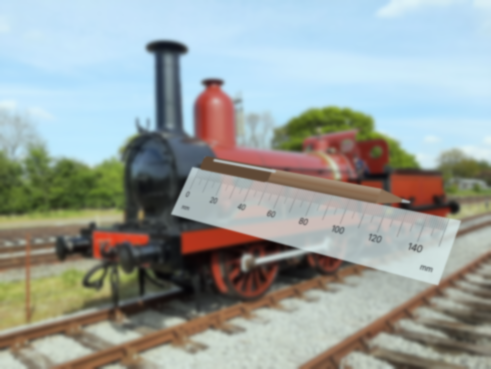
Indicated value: 130mm
